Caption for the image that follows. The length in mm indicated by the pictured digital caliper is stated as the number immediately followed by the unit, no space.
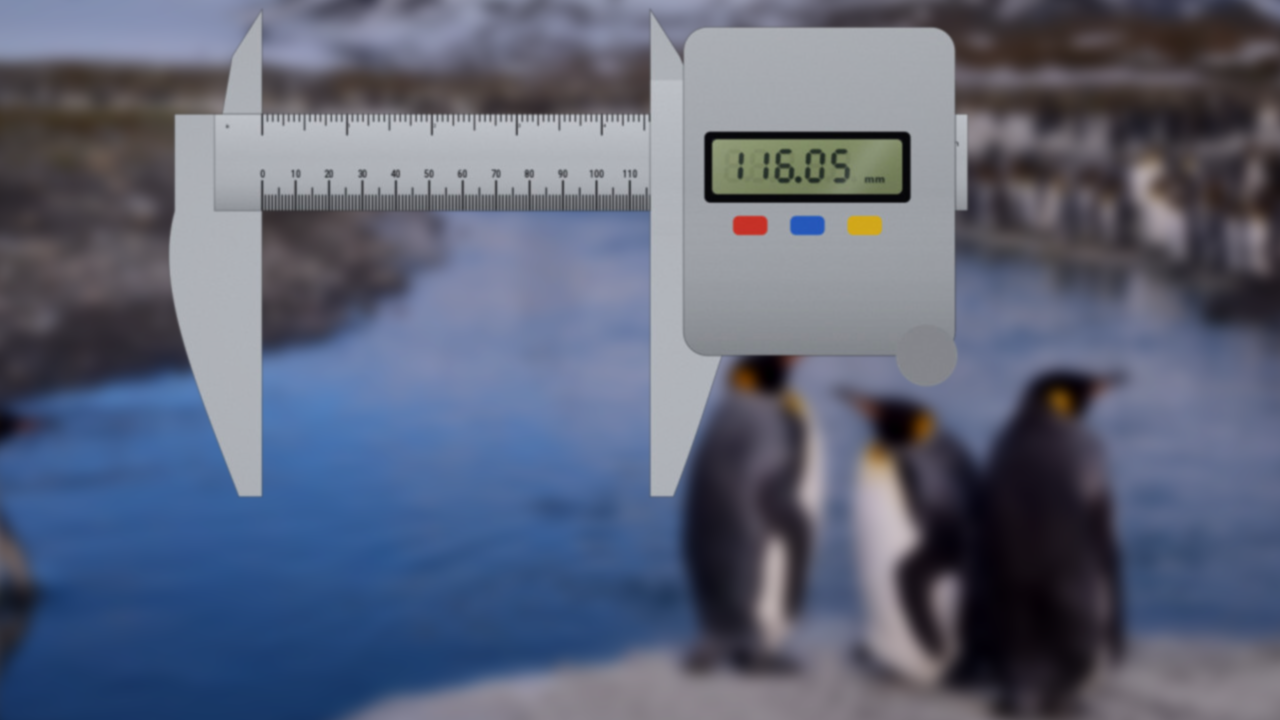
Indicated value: 116.05mm
